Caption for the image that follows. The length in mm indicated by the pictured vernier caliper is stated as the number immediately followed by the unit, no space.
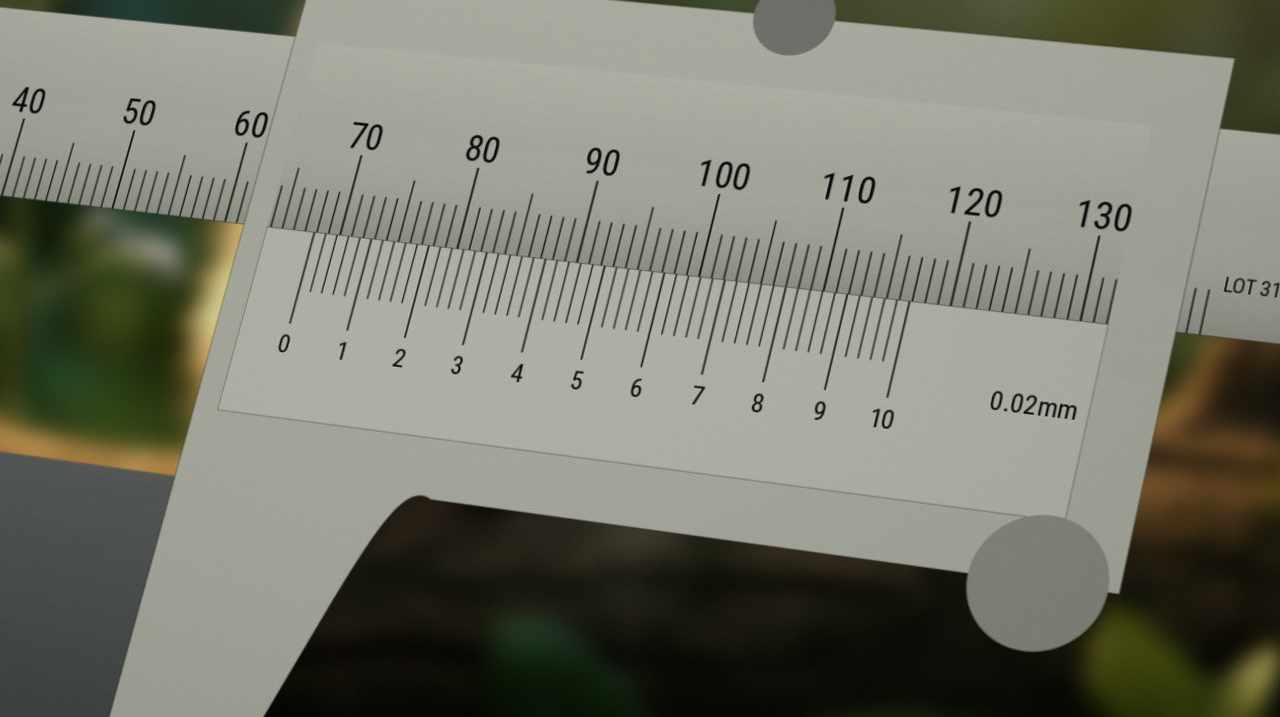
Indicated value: 67.8mm
